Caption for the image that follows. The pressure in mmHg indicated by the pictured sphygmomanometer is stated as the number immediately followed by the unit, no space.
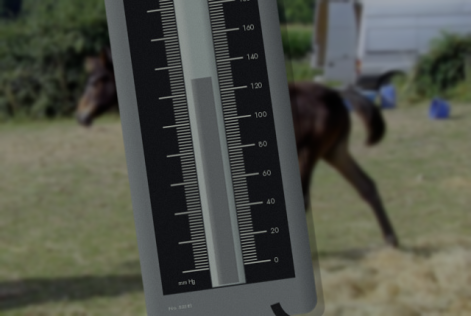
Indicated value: 130mmHg
